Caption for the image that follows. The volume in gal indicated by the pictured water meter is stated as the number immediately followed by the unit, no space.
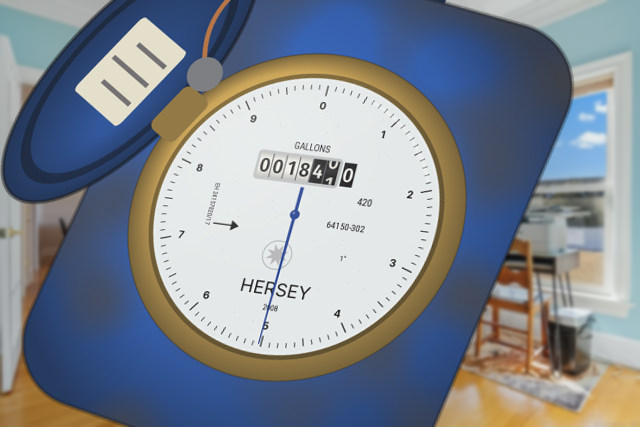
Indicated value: 18405.0gal
